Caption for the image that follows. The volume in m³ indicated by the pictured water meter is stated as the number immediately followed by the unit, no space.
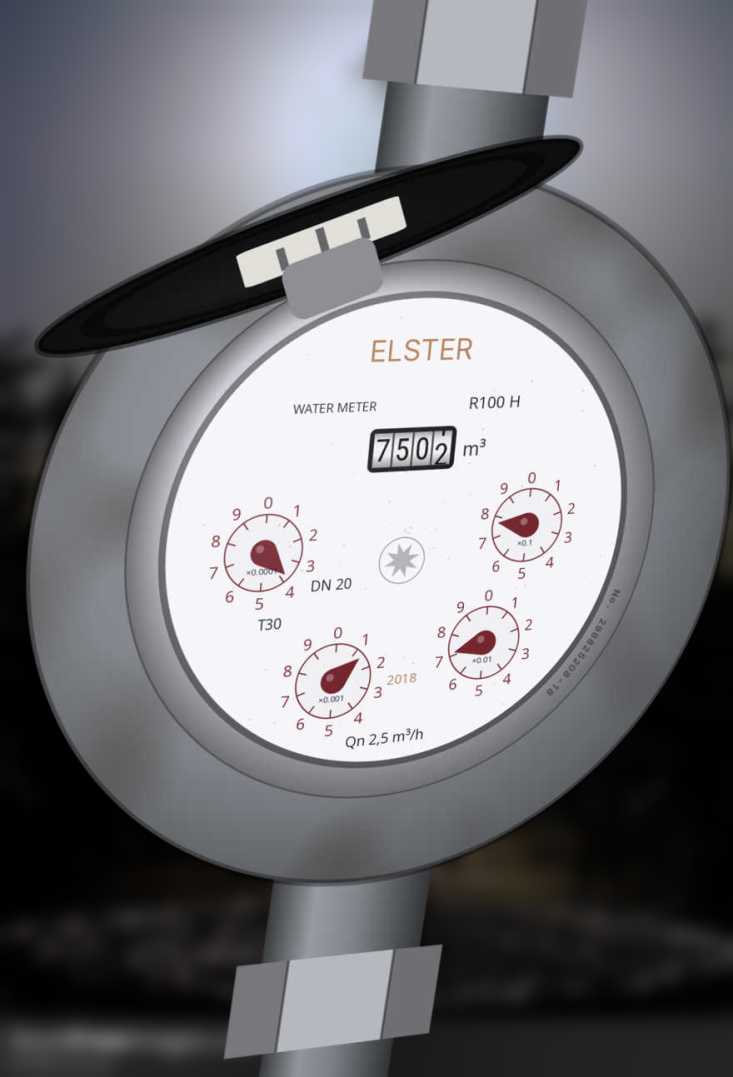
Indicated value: 7501.7713m³
